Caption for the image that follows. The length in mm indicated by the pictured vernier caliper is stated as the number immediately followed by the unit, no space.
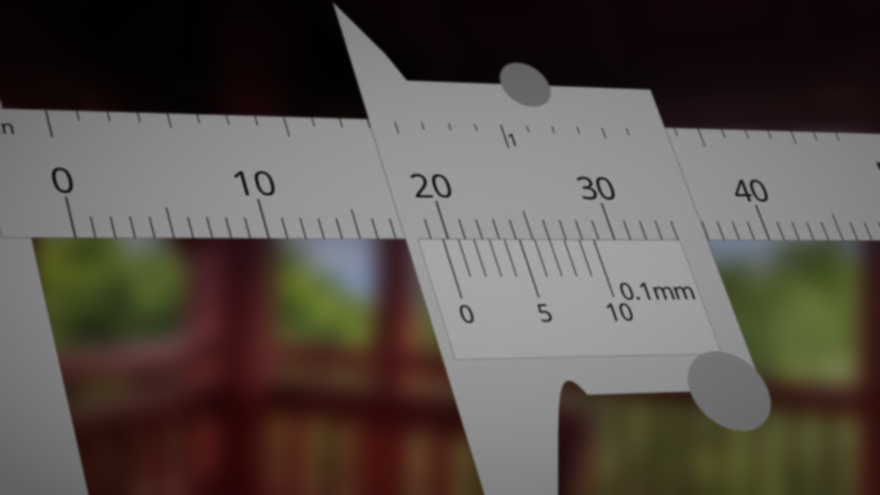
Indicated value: 19.7mm
